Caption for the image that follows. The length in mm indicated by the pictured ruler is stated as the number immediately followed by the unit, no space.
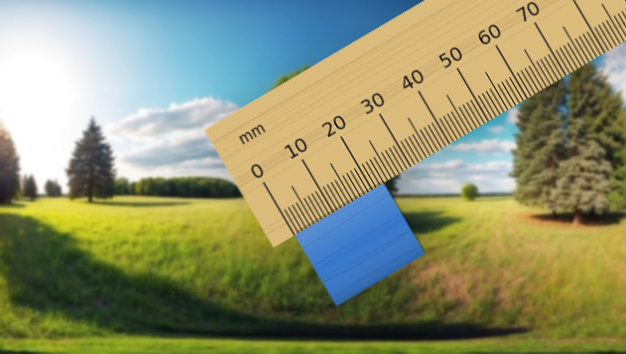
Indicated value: 23mm
